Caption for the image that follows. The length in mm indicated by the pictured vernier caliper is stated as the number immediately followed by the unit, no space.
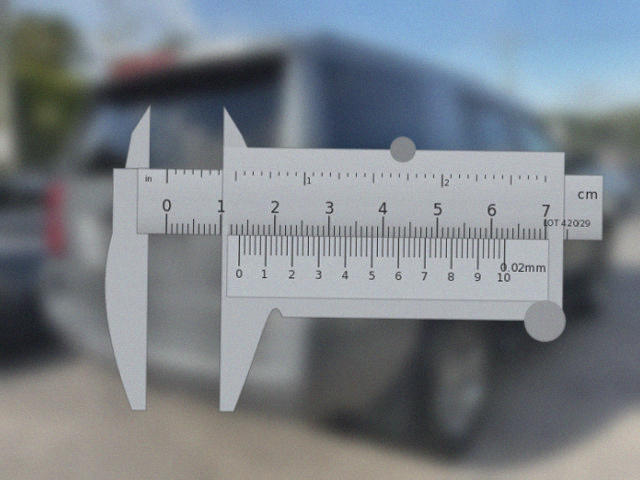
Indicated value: 13.5mm
